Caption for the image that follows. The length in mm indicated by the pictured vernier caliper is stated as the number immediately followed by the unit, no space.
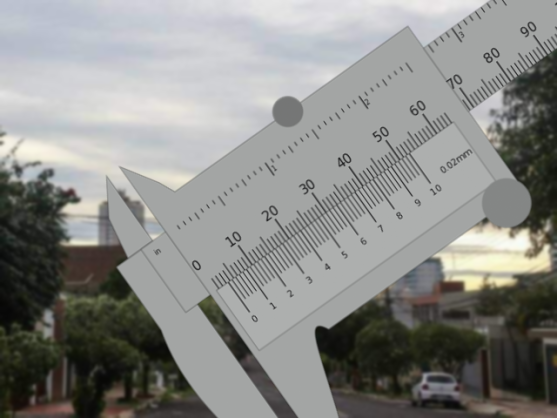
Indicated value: 3.5mm
